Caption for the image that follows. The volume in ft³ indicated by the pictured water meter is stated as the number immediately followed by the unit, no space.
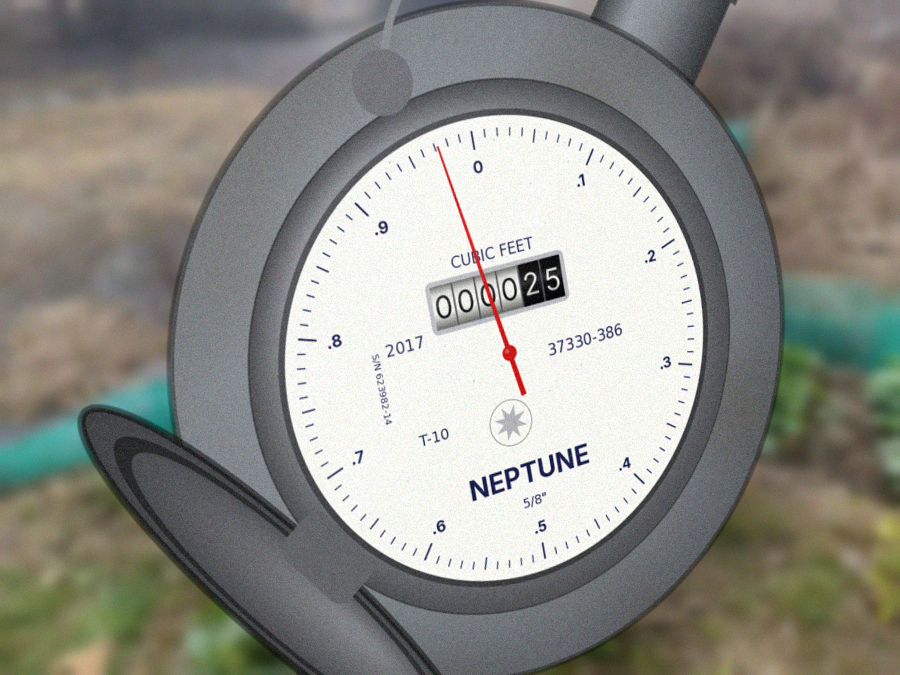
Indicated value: 24.97ft³
